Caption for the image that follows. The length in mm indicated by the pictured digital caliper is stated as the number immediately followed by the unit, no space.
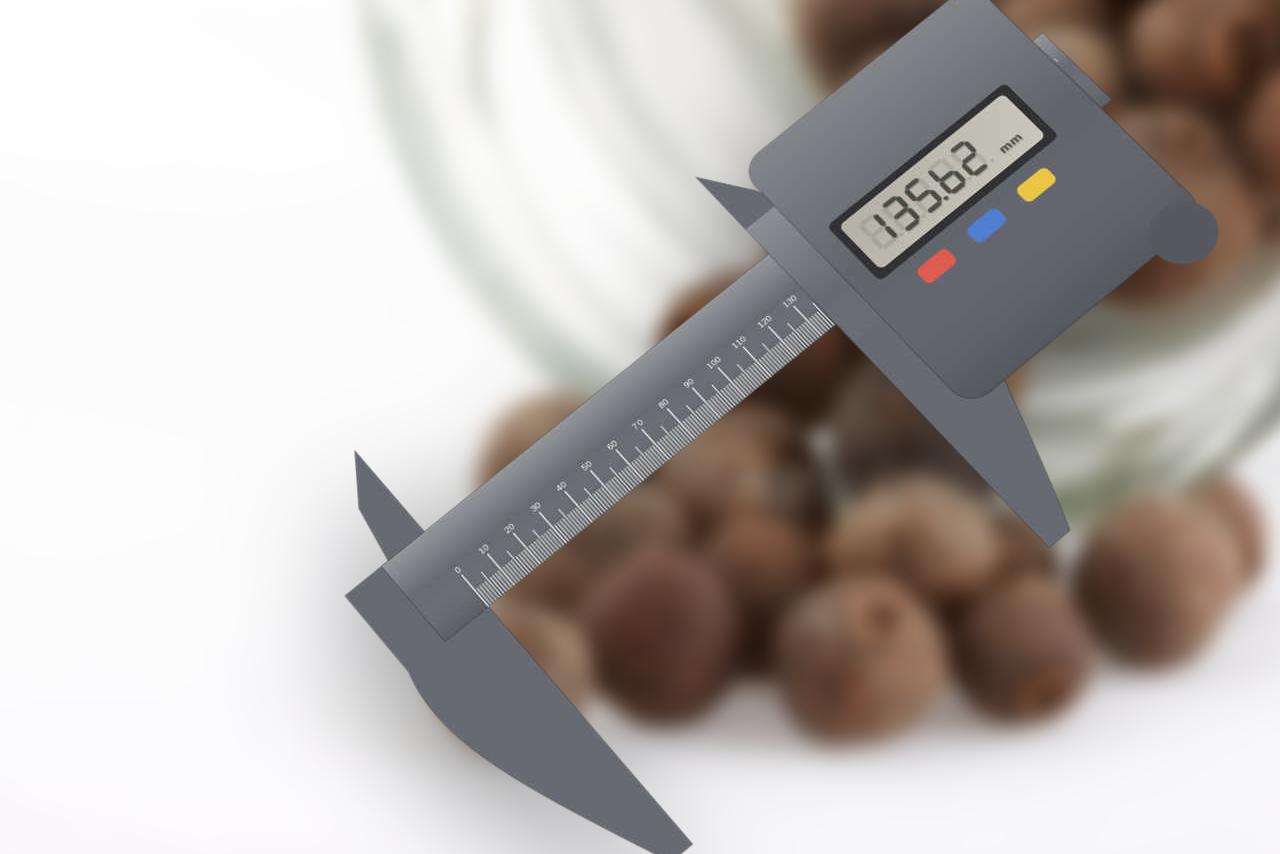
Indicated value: 135.62mm
